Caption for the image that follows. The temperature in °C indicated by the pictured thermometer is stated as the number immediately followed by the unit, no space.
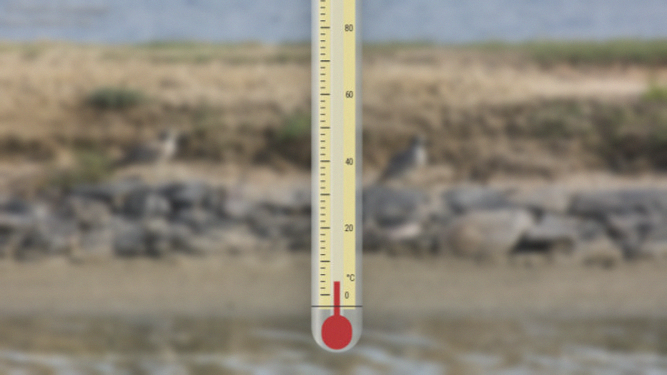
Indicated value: 4°C
